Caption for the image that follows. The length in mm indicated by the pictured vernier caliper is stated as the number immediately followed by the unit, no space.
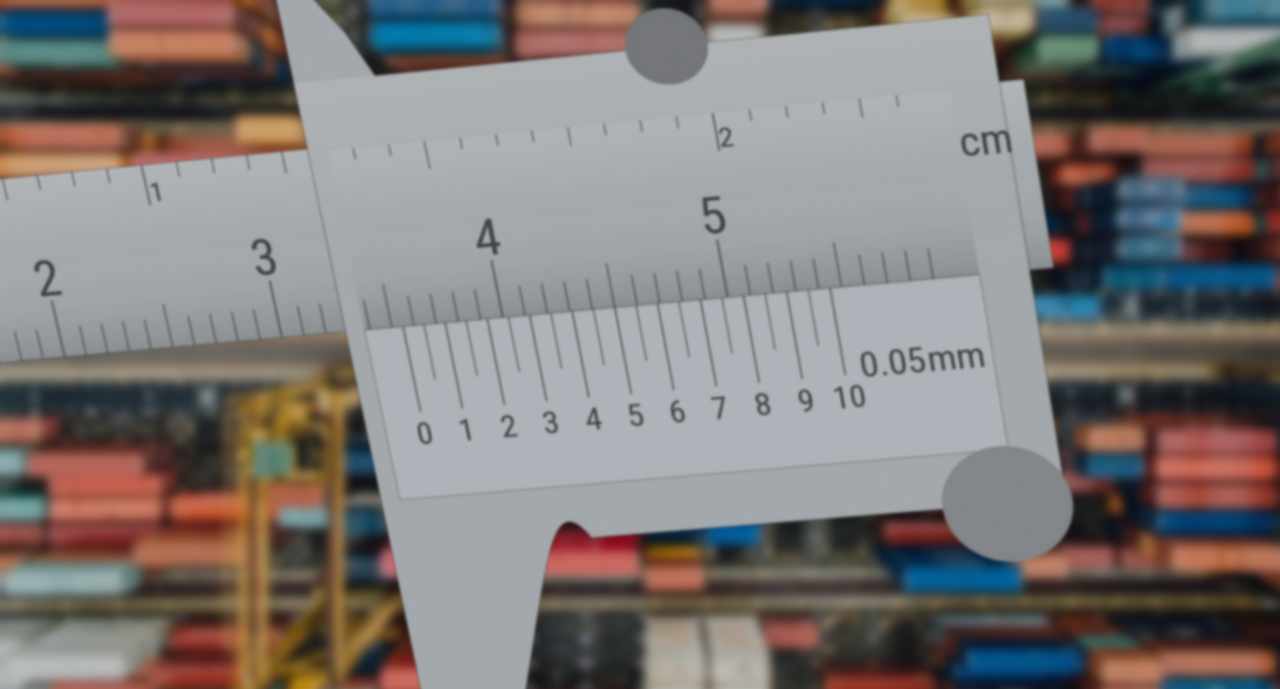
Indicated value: 35.5mm
